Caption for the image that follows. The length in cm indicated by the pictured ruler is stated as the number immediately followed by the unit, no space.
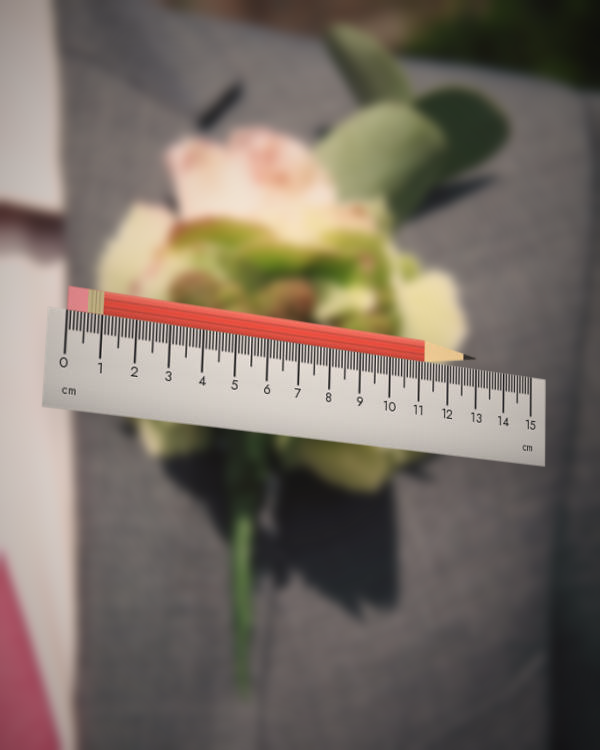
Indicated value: 13cm
